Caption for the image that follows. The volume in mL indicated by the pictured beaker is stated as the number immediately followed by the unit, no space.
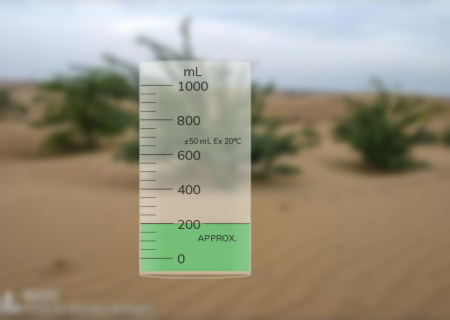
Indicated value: 200mL
